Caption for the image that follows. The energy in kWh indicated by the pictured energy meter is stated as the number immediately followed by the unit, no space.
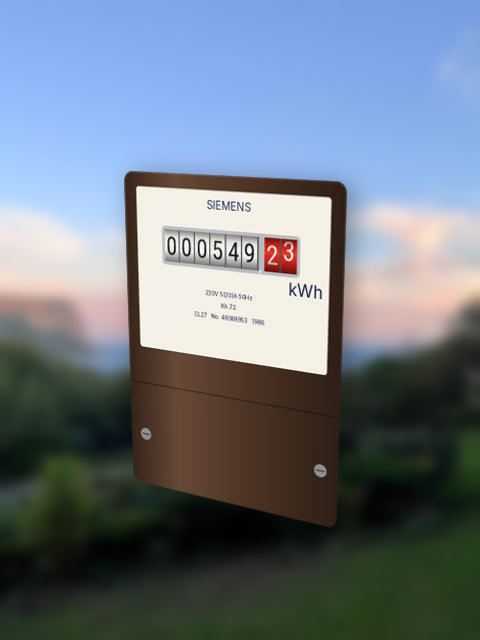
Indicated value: 549.23kWh
